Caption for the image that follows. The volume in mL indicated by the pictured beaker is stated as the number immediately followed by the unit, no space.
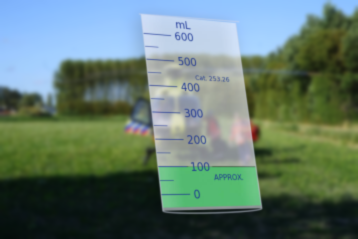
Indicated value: 100mL
